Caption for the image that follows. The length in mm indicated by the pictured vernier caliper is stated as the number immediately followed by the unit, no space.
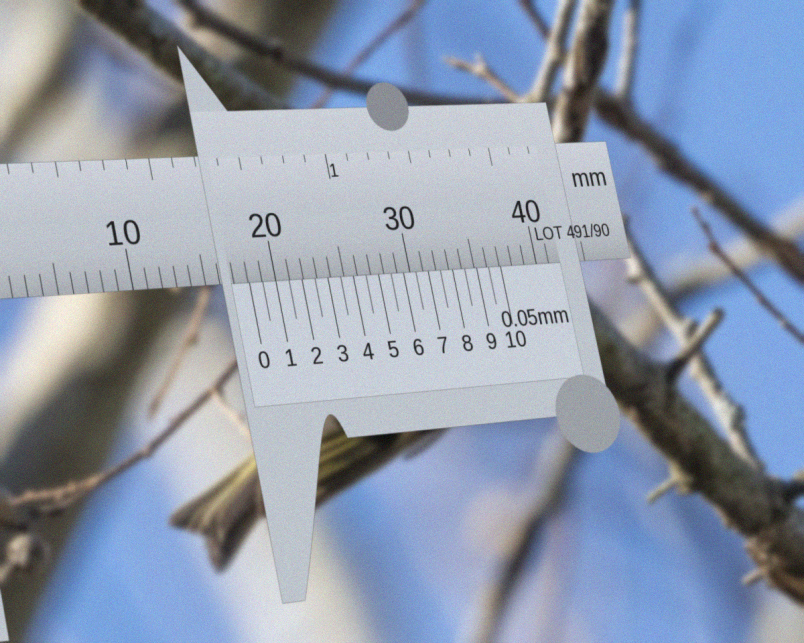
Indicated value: 18.1mm
